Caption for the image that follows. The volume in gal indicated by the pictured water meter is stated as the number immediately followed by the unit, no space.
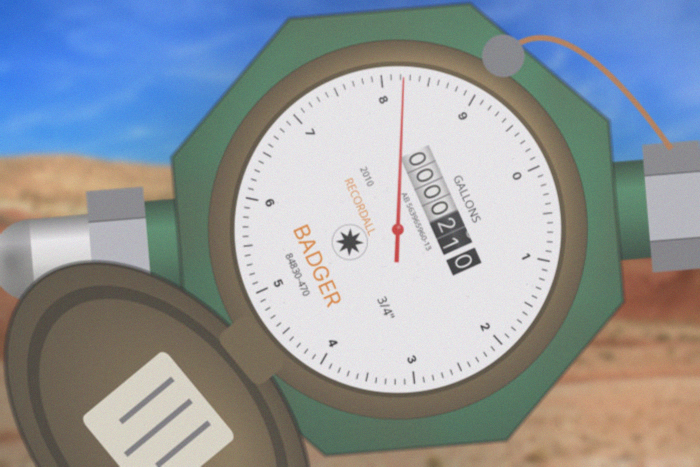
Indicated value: 208.2gal
